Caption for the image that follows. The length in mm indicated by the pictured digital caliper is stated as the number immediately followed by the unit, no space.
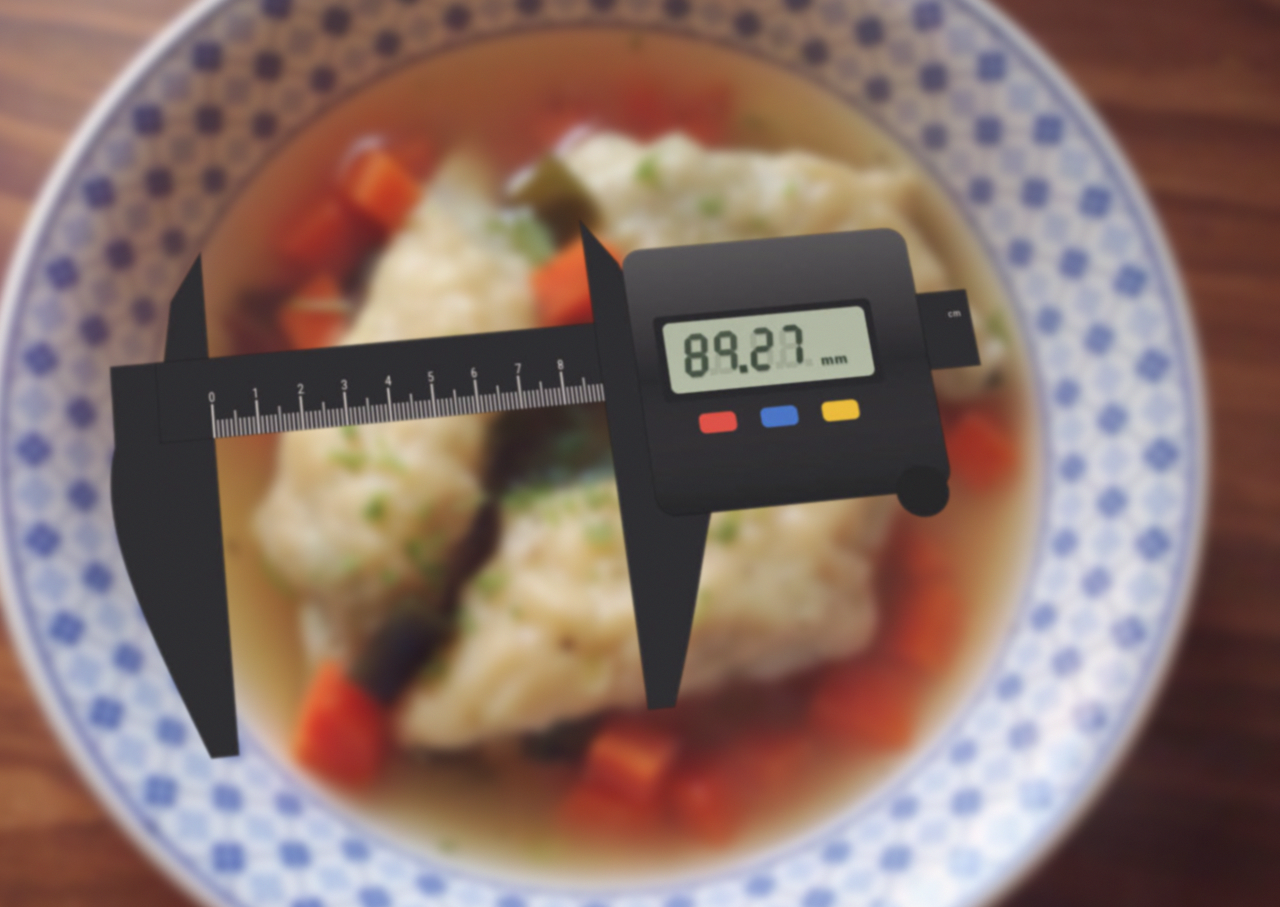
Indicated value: 89.27mm
